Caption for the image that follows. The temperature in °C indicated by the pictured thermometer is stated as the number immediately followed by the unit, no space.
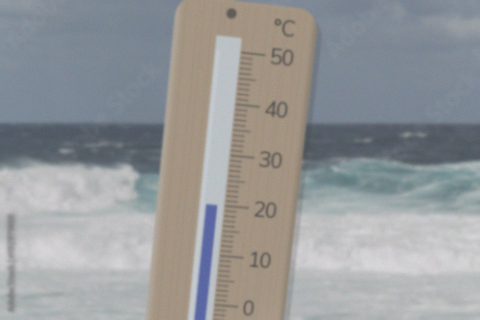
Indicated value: 20°C
